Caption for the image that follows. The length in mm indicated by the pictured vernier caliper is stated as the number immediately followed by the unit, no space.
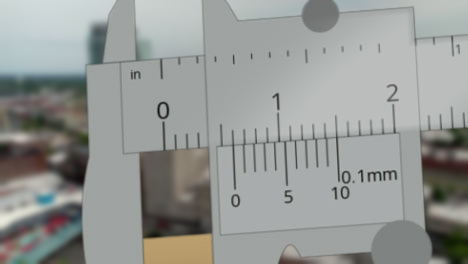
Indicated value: 6.0mm
